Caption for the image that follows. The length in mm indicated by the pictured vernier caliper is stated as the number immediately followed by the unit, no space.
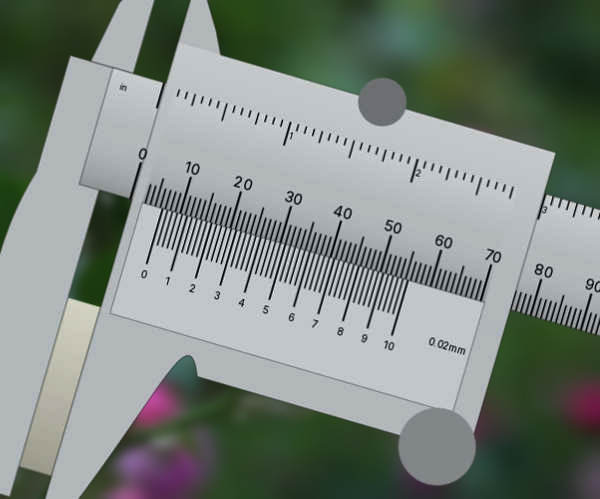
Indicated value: 6.5mm
